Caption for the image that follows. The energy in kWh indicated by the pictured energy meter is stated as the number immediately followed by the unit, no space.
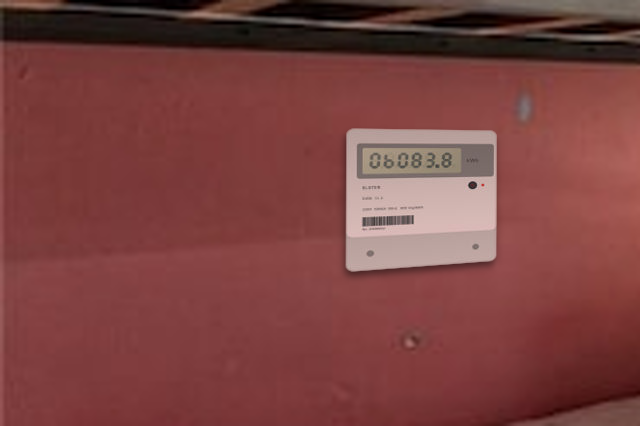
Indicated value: 6083.8kWh
